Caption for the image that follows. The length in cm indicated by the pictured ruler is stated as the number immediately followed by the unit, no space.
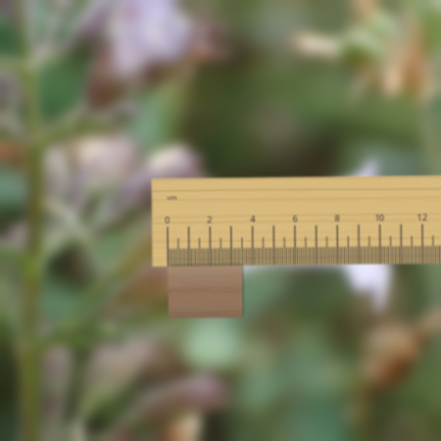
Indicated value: 3.5cm
